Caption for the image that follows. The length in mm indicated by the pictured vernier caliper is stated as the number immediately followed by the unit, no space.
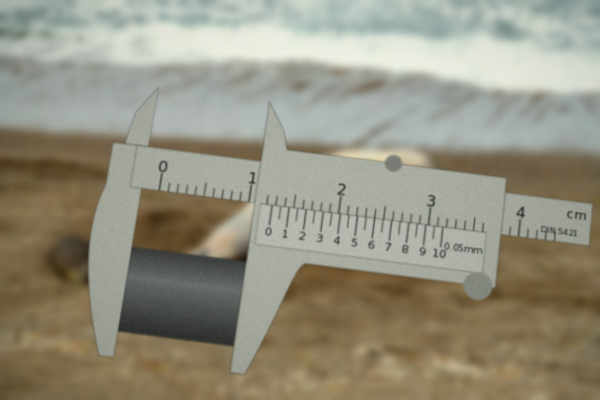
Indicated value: 12.6mm
